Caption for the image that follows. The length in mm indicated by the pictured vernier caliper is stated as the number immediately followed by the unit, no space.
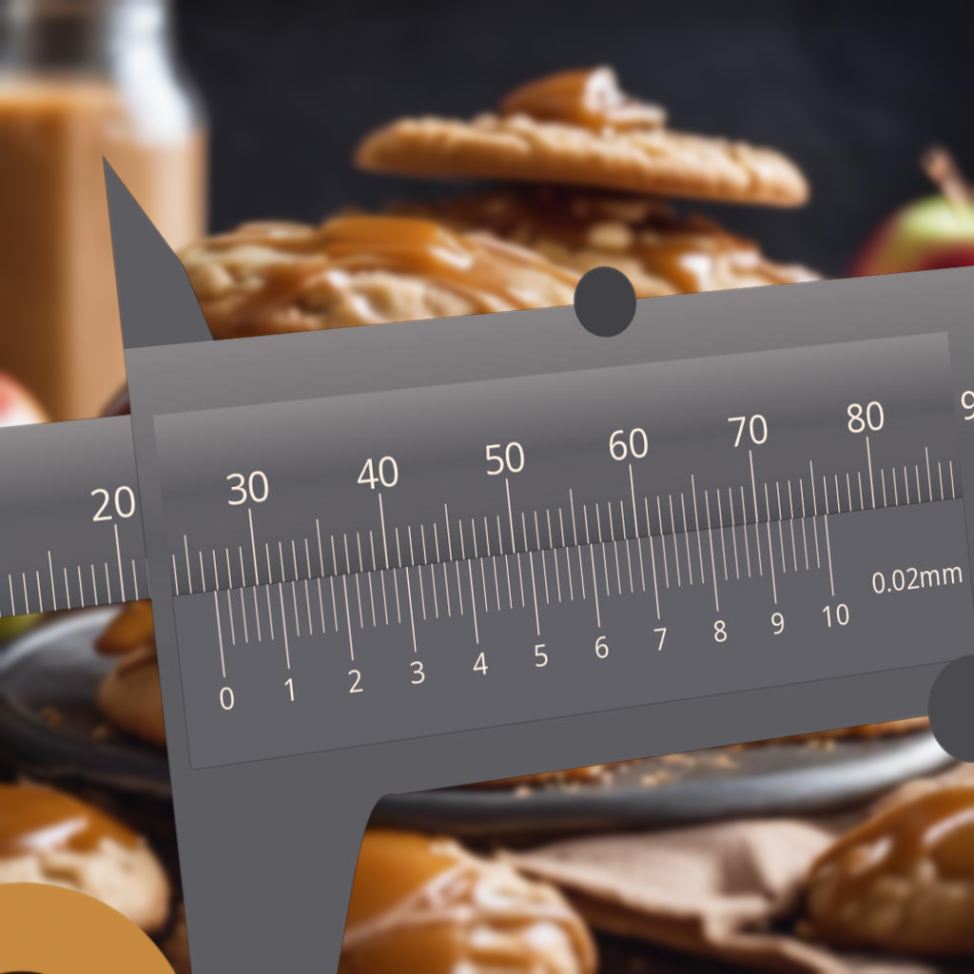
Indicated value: 26.8mm
